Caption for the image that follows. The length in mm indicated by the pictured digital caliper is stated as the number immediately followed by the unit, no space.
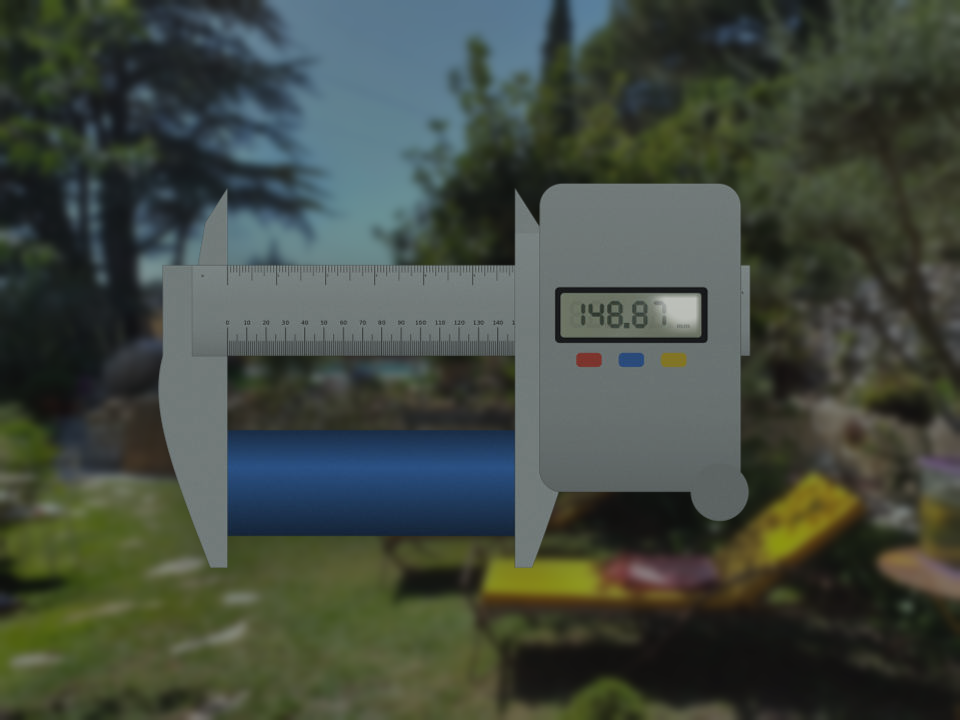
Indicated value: 148.87mm
